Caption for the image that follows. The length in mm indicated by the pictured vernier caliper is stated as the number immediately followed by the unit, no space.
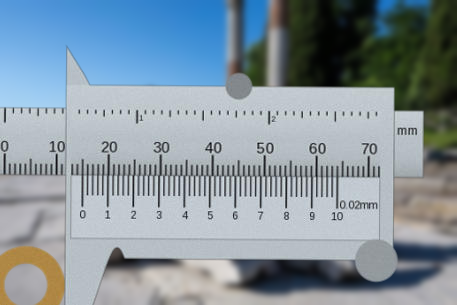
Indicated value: 15.0mm
